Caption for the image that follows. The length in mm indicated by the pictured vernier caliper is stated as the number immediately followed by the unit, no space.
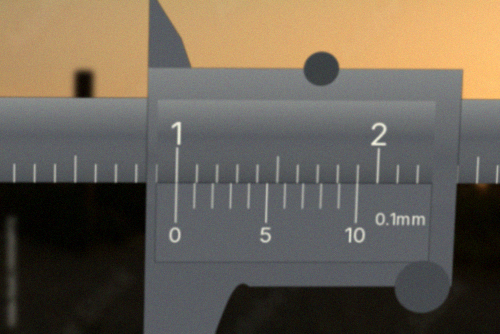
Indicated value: 10.0mm
